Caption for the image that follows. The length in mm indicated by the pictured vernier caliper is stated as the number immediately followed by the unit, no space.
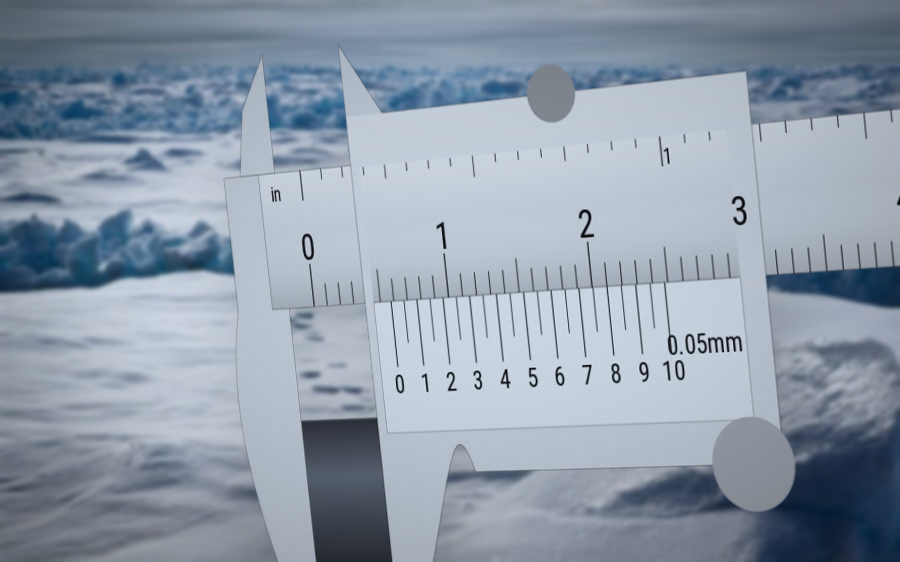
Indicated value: 5.8mm
